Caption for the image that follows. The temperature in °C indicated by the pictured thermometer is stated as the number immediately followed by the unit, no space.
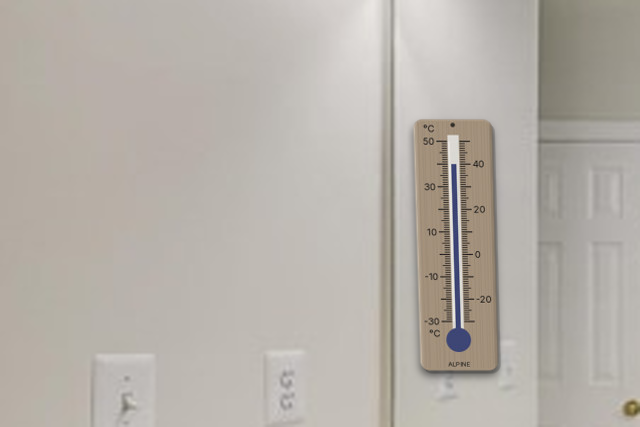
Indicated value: 40°C
